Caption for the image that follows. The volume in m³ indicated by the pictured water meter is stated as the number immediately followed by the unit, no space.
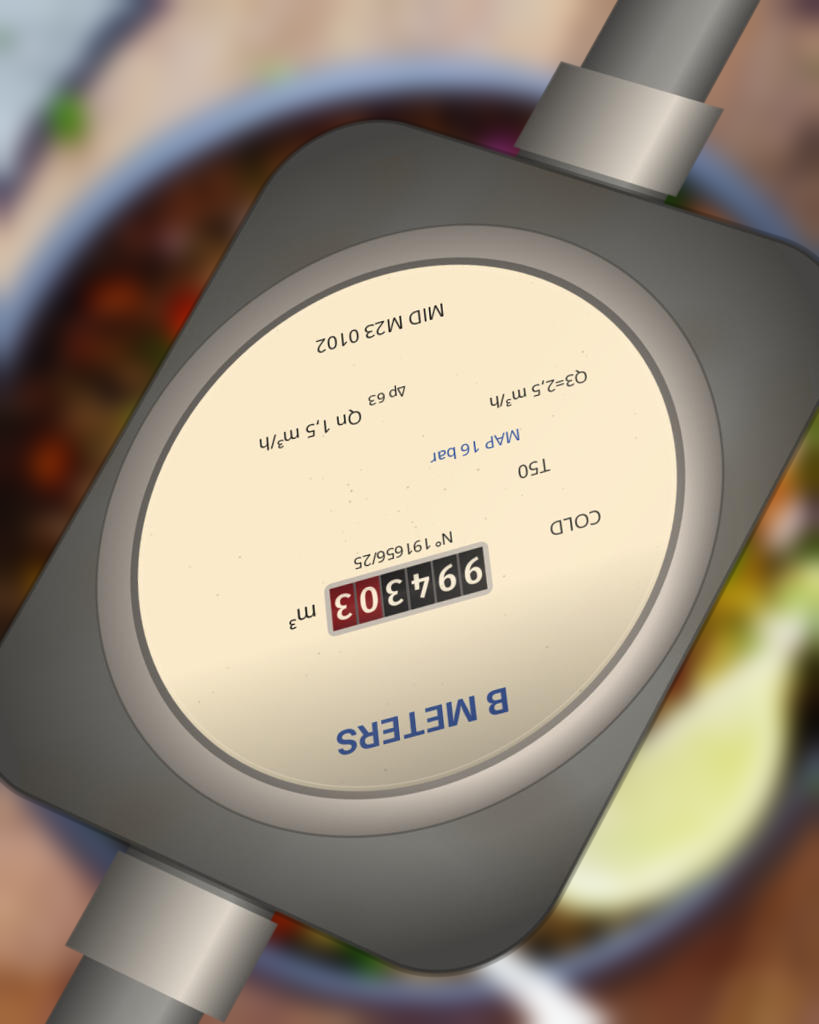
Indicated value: 9943.03m³
